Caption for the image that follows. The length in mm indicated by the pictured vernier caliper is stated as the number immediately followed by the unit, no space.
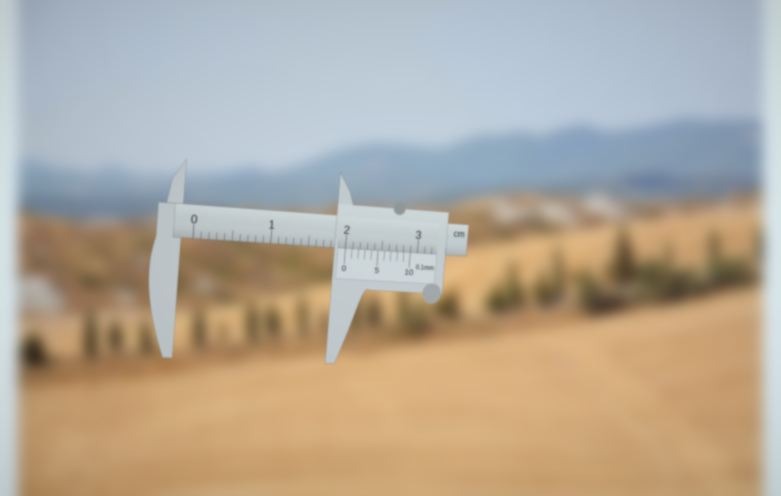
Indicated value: 20.0mm
